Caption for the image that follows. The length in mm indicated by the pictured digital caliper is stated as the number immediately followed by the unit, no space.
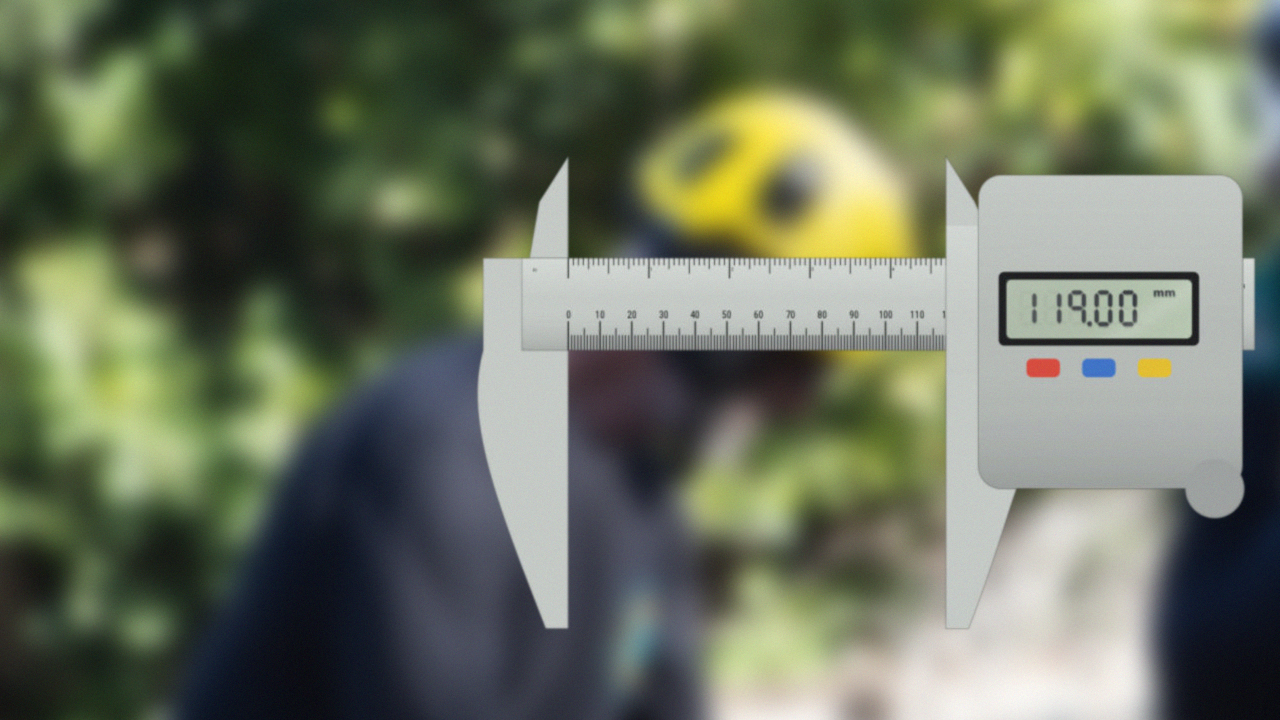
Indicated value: 119.00mm
